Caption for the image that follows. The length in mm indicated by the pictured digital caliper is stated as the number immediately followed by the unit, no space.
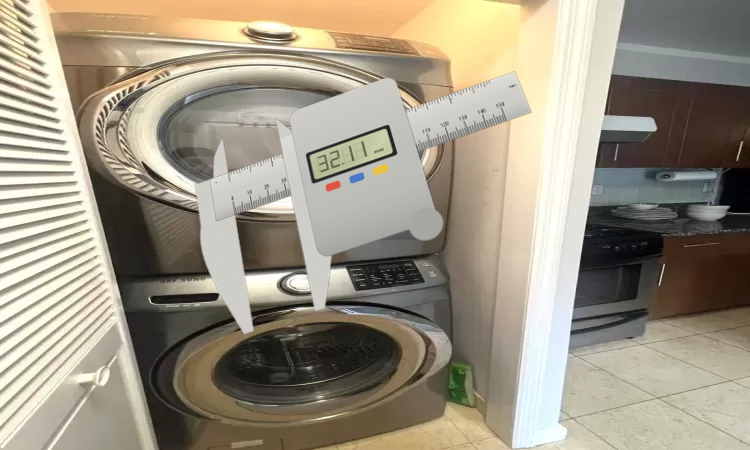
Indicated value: 32.11mm
